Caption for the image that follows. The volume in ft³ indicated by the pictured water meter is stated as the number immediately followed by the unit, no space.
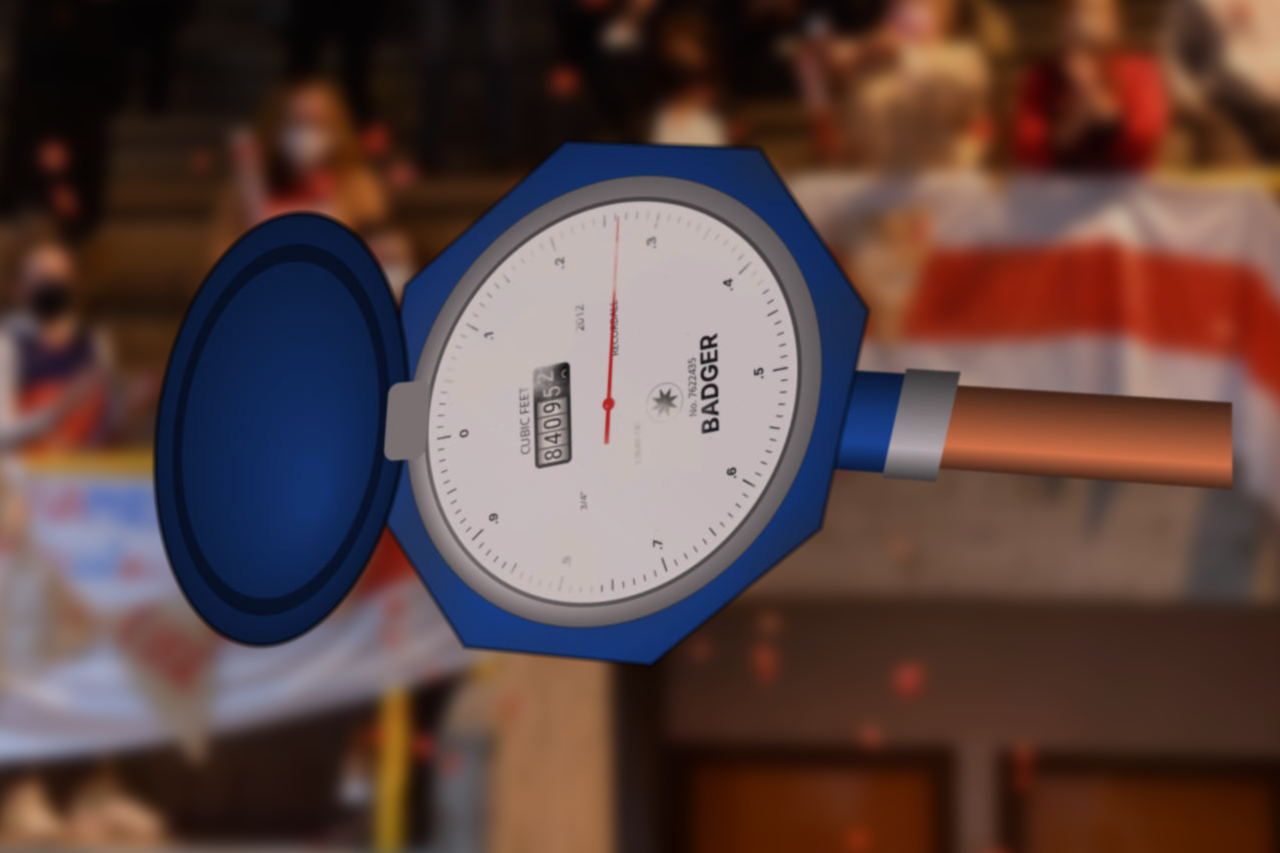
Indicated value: 840952.26ft³
